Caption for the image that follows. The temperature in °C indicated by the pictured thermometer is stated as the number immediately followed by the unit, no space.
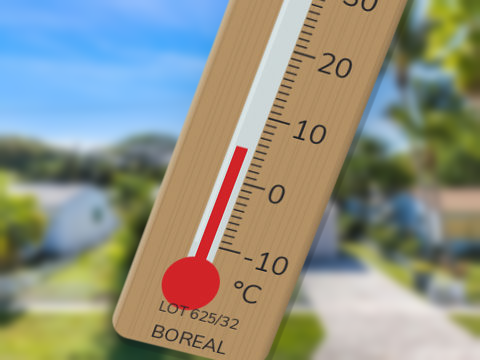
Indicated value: 5°C
